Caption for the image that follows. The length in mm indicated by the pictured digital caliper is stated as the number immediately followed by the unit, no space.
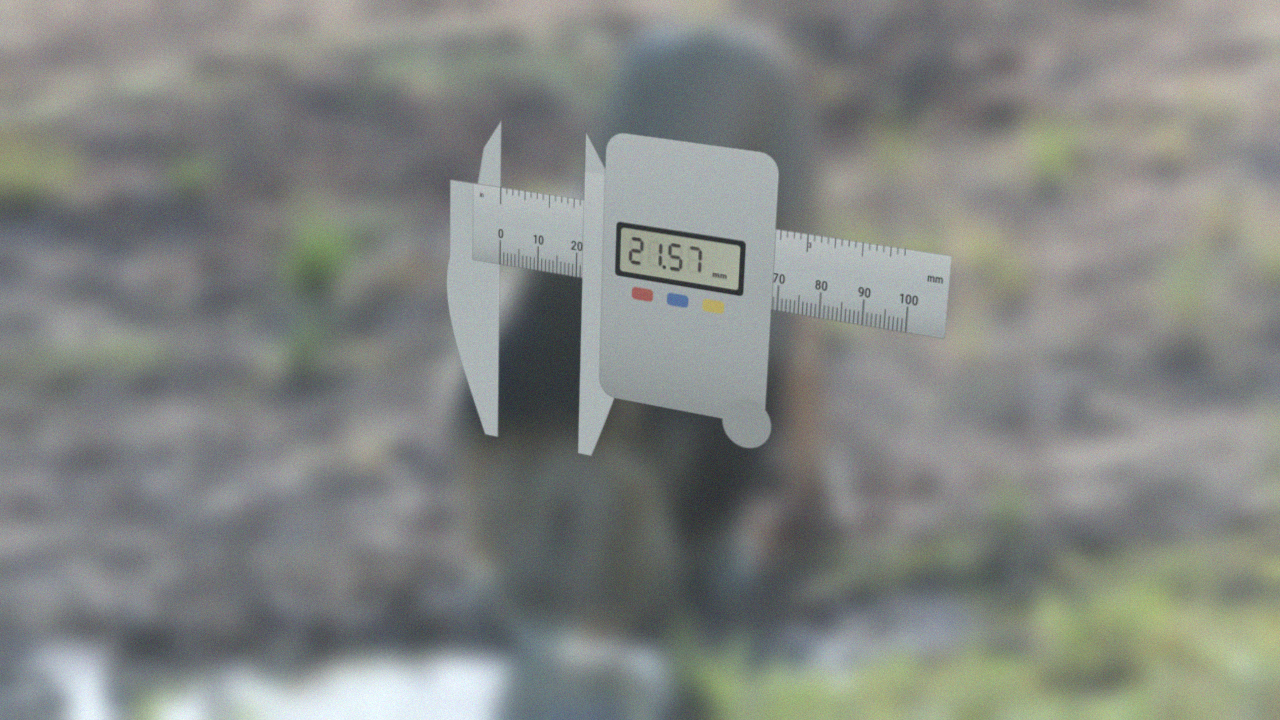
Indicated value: 21.57mm
